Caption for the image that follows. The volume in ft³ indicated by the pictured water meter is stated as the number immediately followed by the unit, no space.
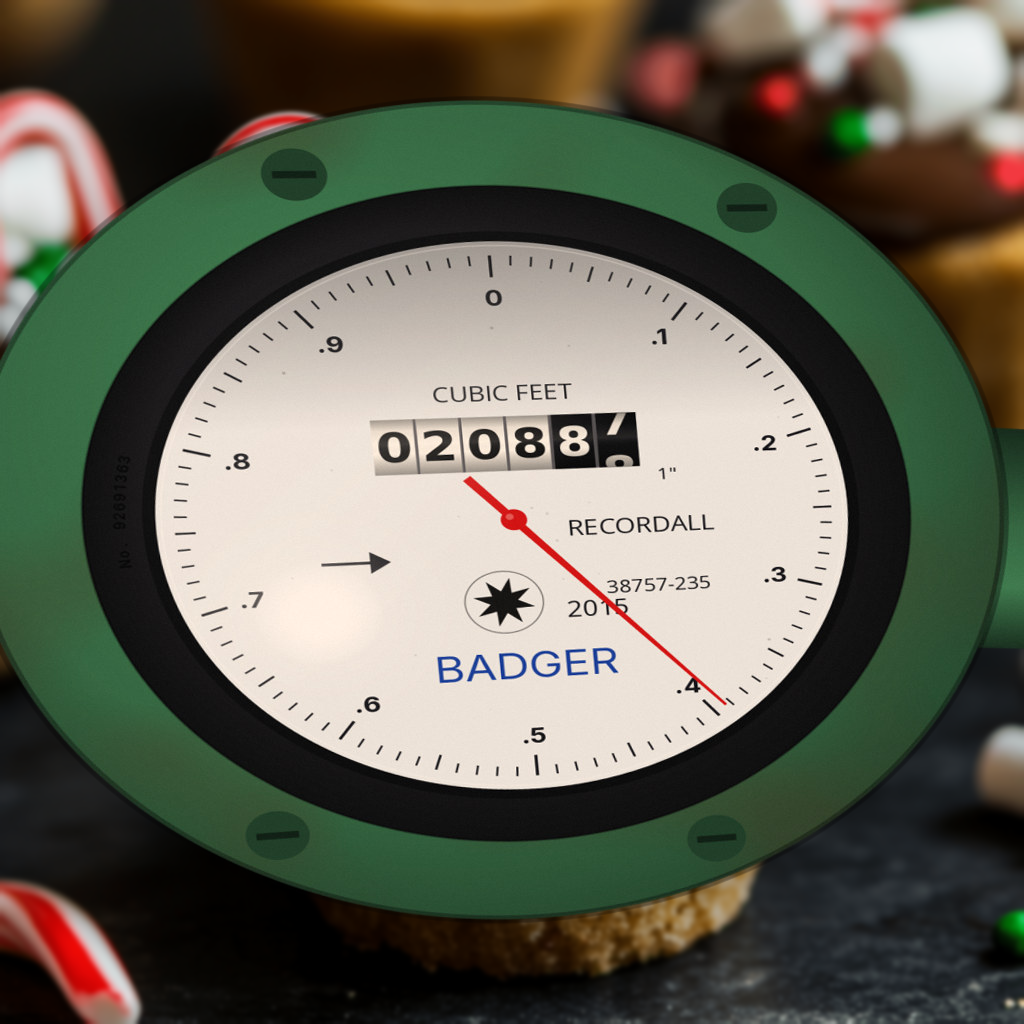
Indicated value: 20887.39ft³
